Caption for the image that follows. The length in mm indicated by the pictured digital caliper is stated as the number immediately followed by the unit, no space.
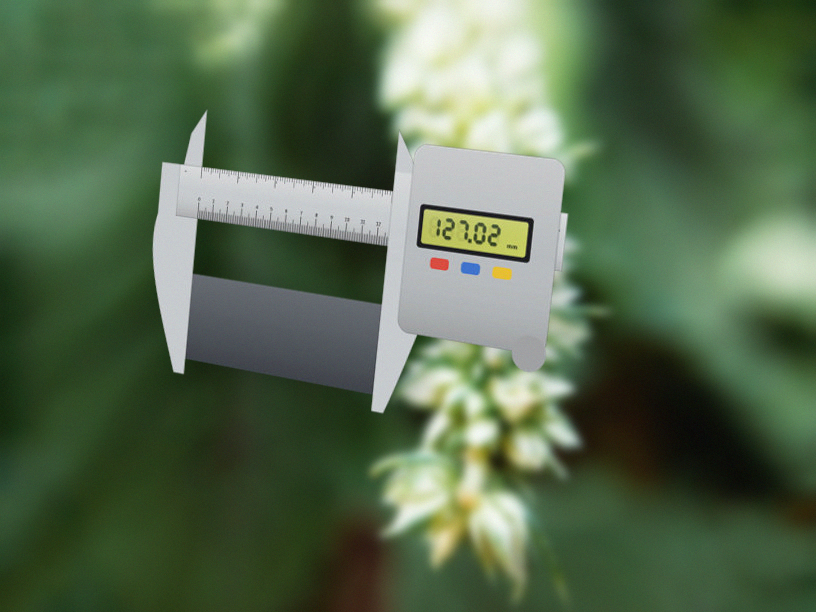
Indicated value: 127.02mm
